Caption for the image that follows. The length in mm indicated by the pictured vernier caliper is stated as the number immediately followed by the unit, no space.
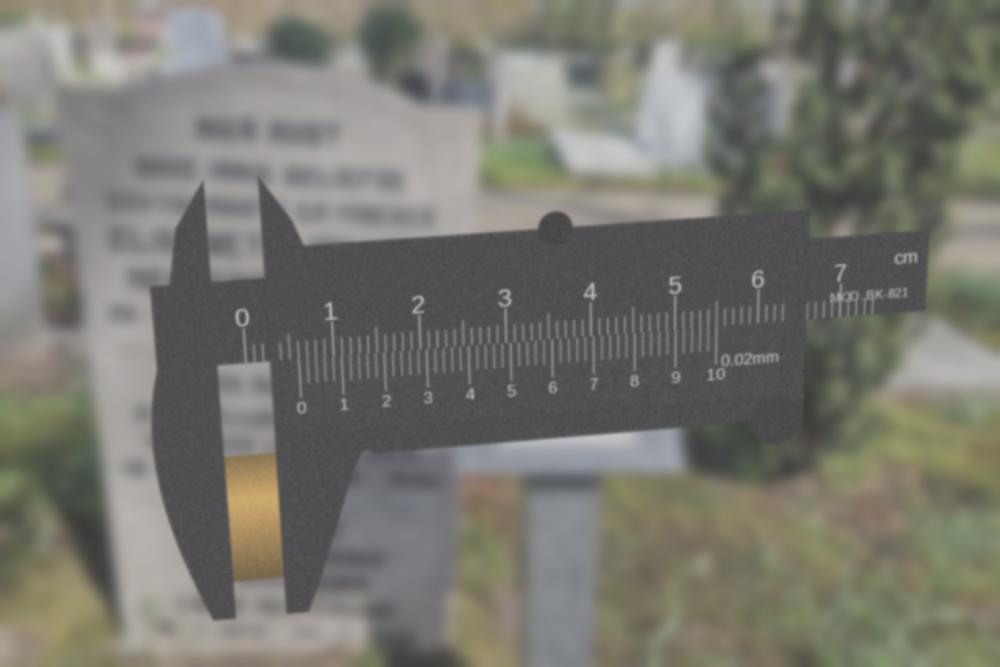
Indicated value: 6.0mm
